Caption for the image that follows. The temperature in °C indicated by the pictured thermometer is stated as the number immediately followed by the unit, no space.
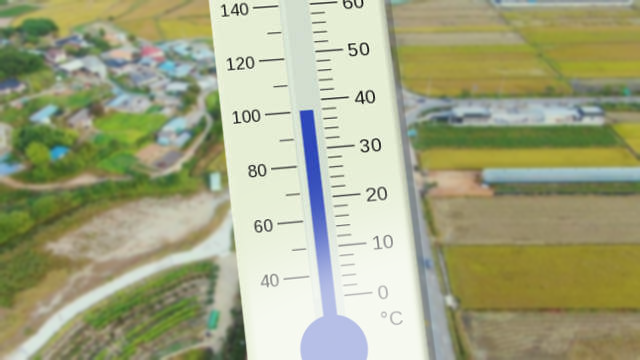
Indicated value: 38°C
